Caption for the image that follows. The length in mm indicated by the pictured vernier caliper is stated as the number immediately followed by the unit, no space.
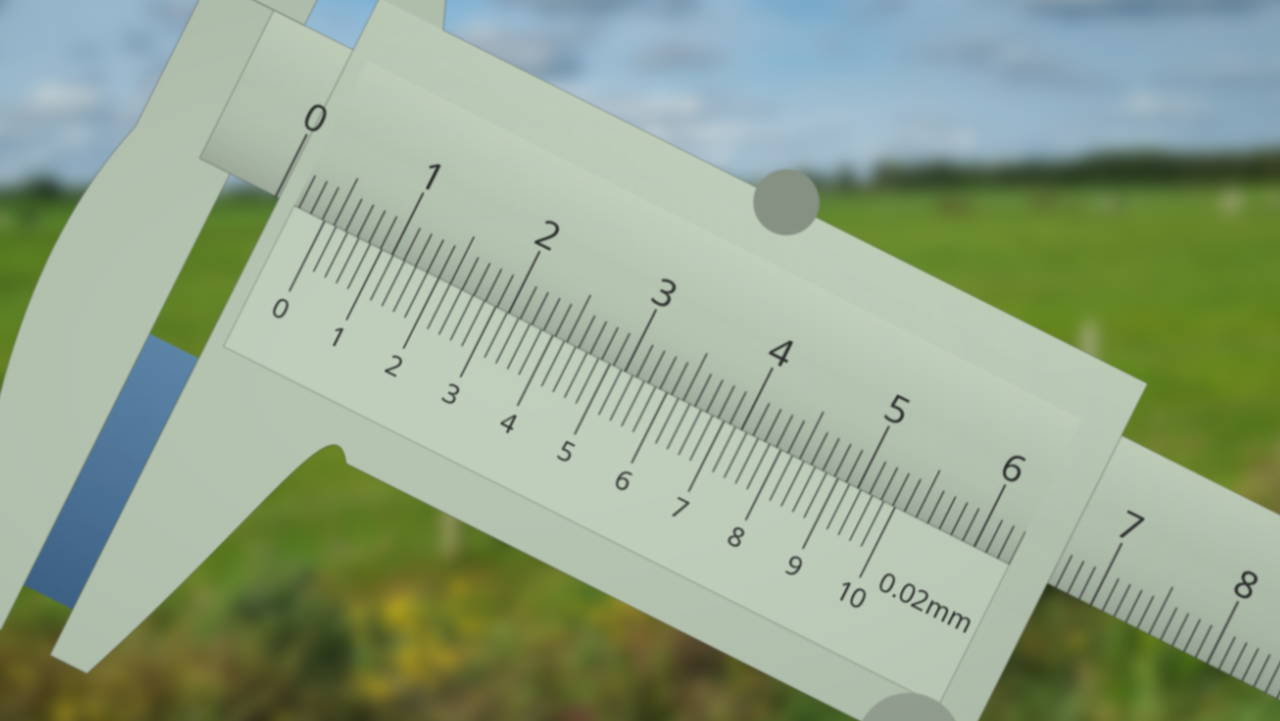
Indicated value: 4.2mm
